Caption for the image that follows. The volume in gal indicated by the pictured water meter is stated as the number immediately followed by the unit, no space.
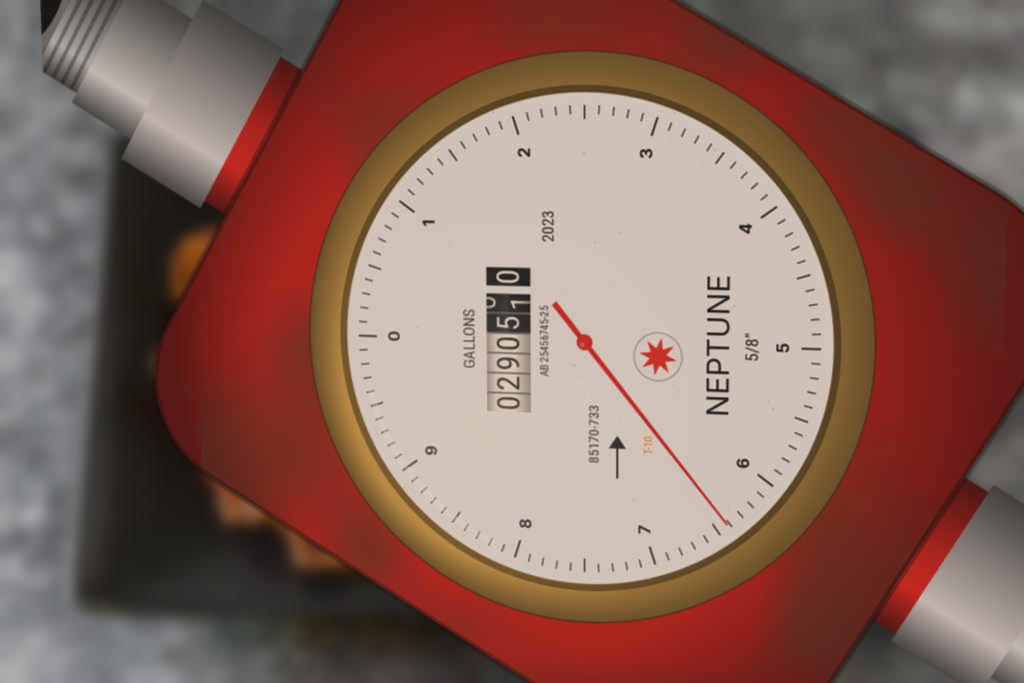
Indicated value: 290506.4gal
